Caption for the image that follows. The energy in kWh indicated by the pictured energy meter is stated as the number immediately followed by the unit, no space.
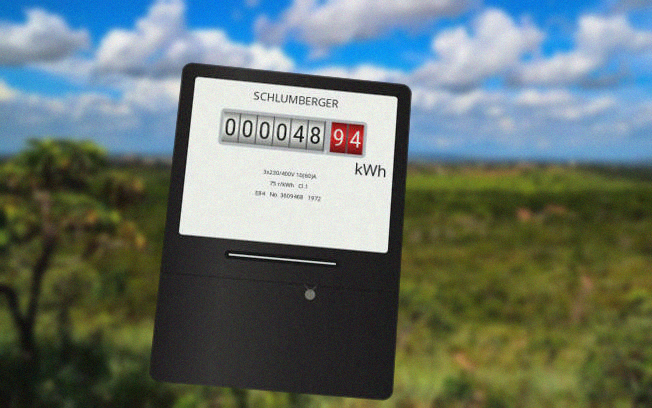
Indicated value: 48.94kWh
